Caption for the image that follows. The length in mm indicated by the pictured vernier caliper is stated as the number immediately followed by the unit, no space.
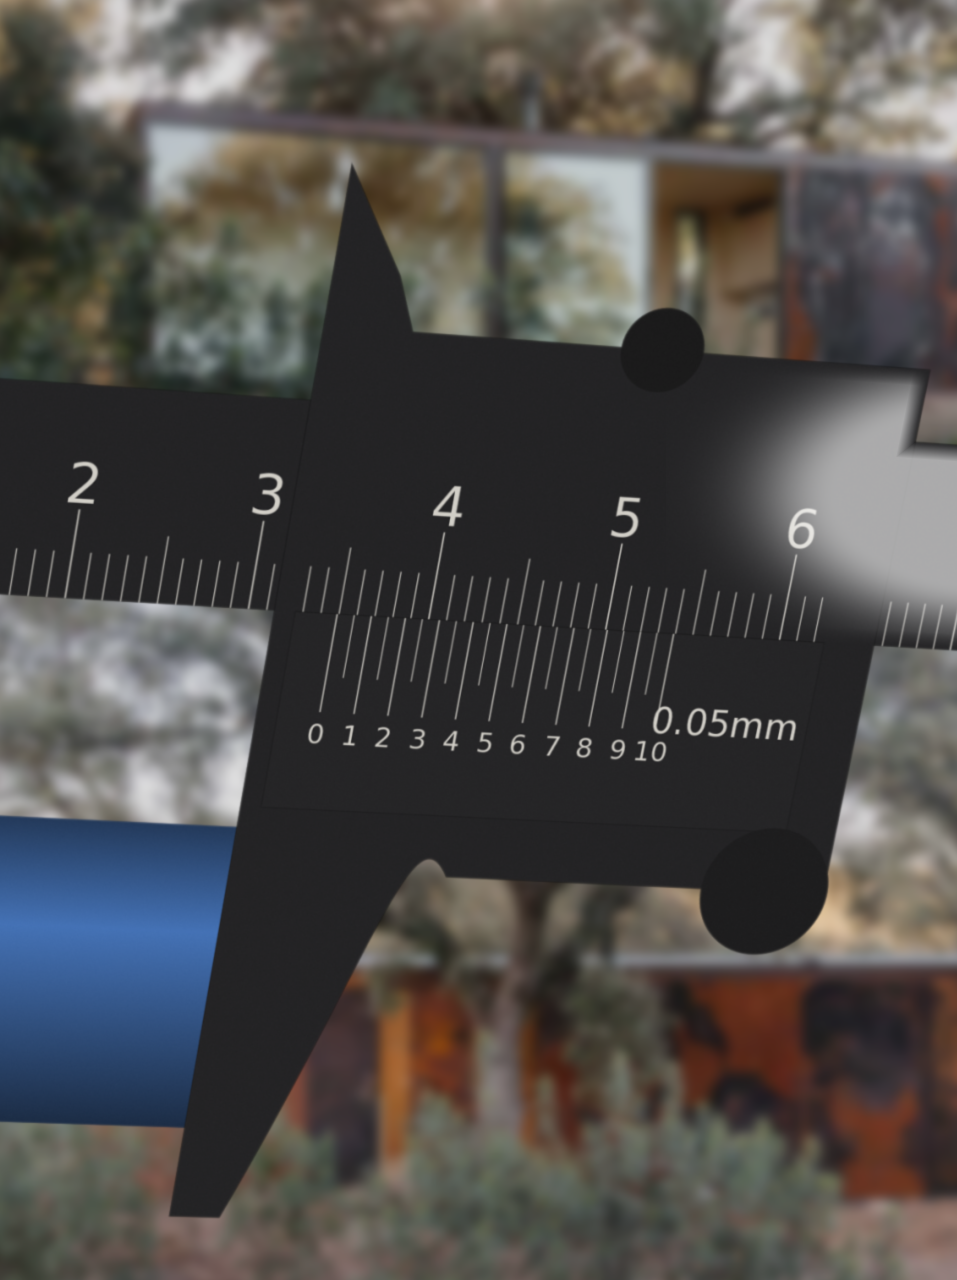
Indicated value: 34.9mm
